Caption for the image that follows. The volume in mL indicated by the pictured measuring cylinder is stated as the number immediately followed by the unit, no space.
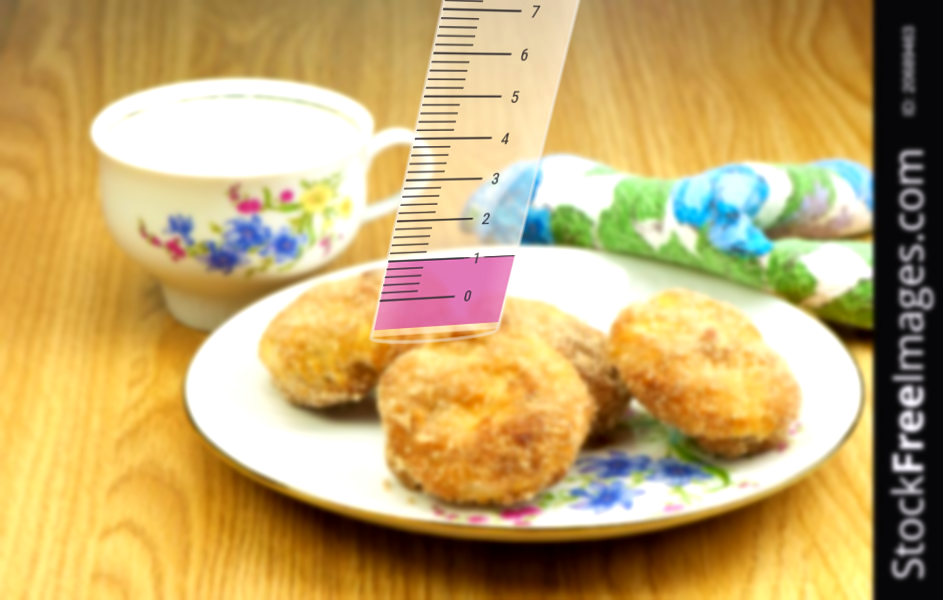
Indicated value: 1mL
